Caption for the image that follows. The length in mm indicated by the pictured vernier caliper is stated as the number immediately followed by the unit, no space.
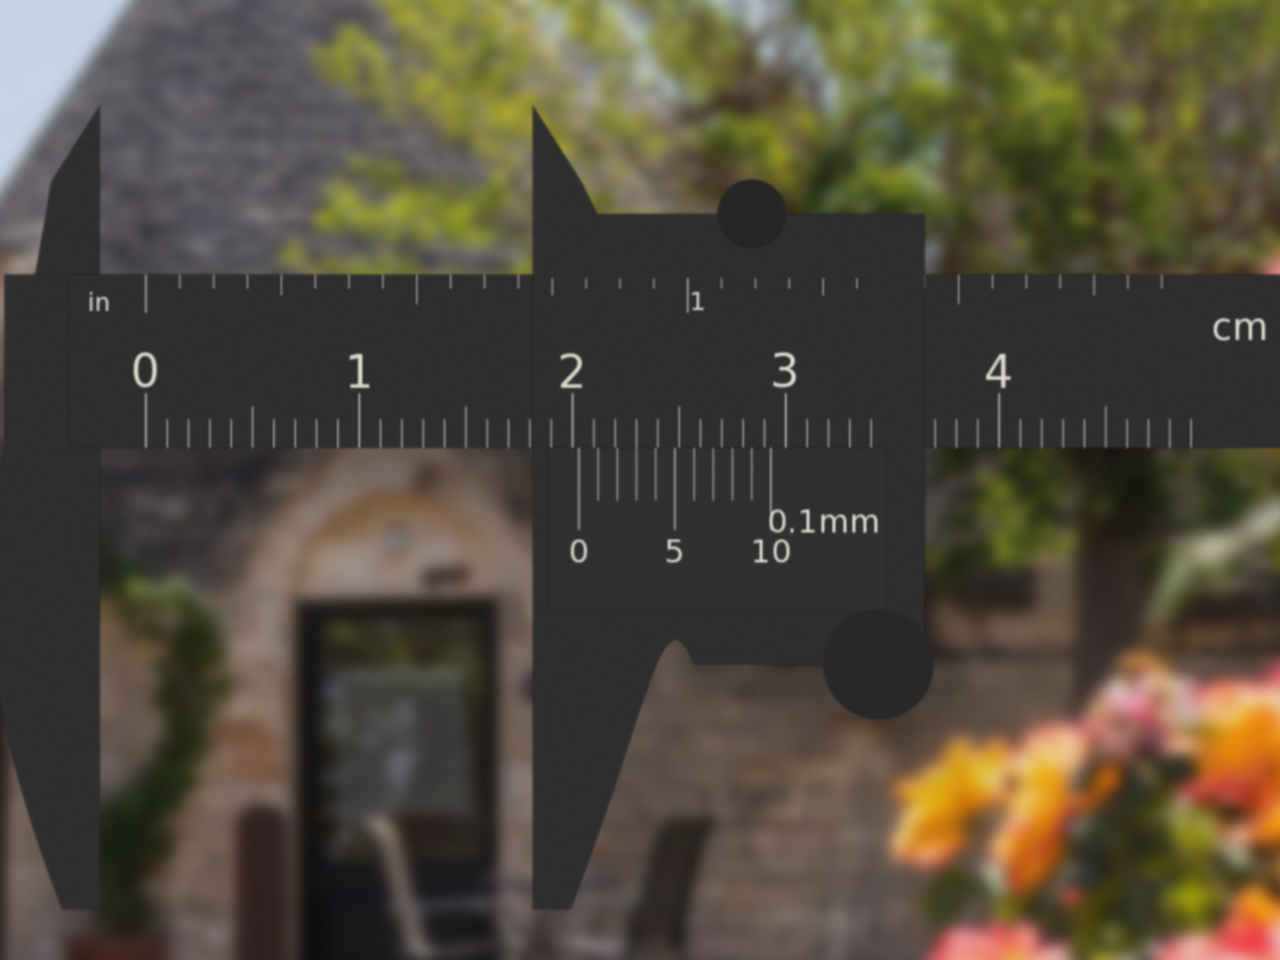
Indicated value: 20.3mm
